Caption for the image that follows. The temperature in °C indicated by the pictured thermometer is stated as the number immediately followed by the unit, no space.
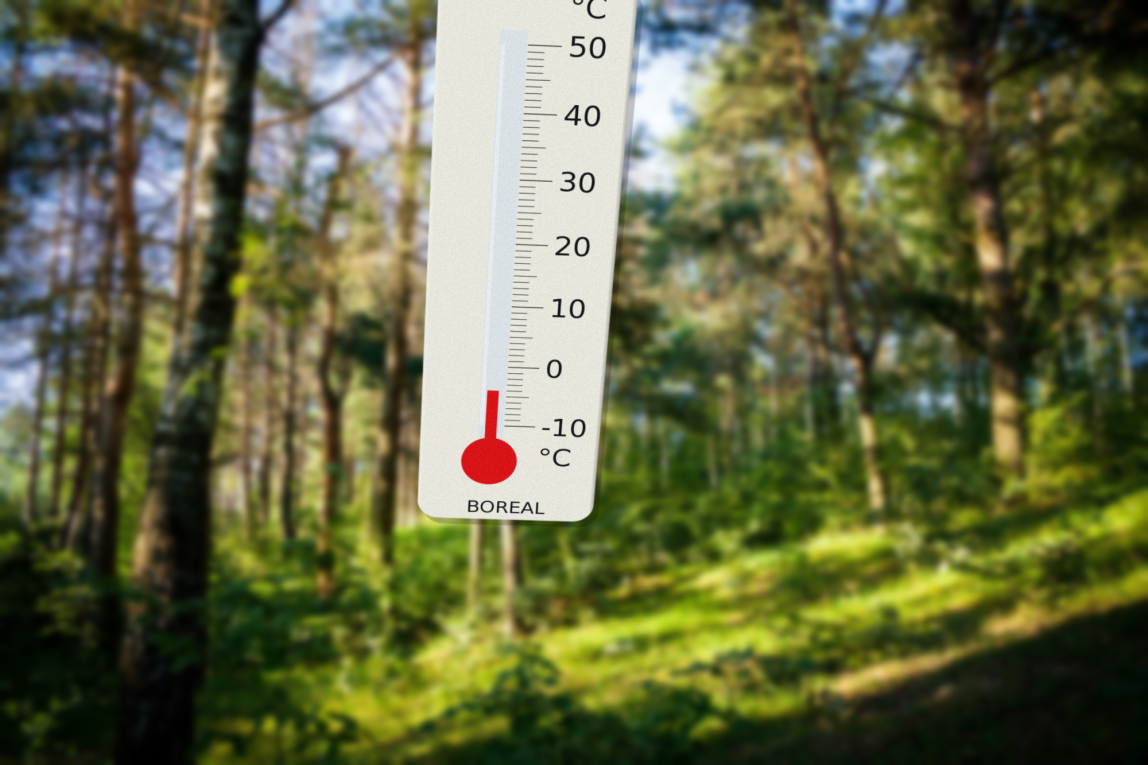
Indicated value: -4°C
